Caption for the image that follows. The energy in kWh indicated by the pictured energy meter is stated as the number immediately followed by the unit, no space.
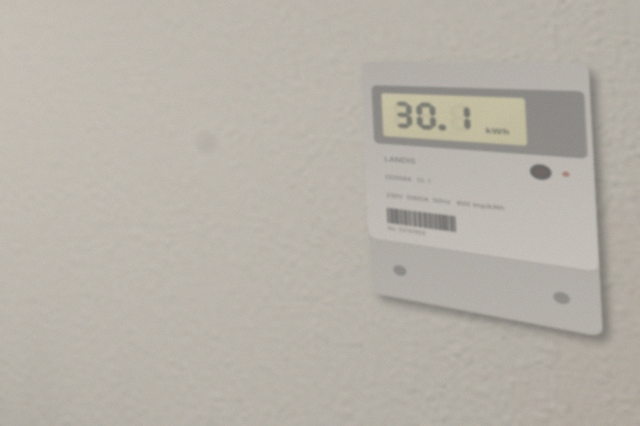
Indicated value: 30.1kWh
